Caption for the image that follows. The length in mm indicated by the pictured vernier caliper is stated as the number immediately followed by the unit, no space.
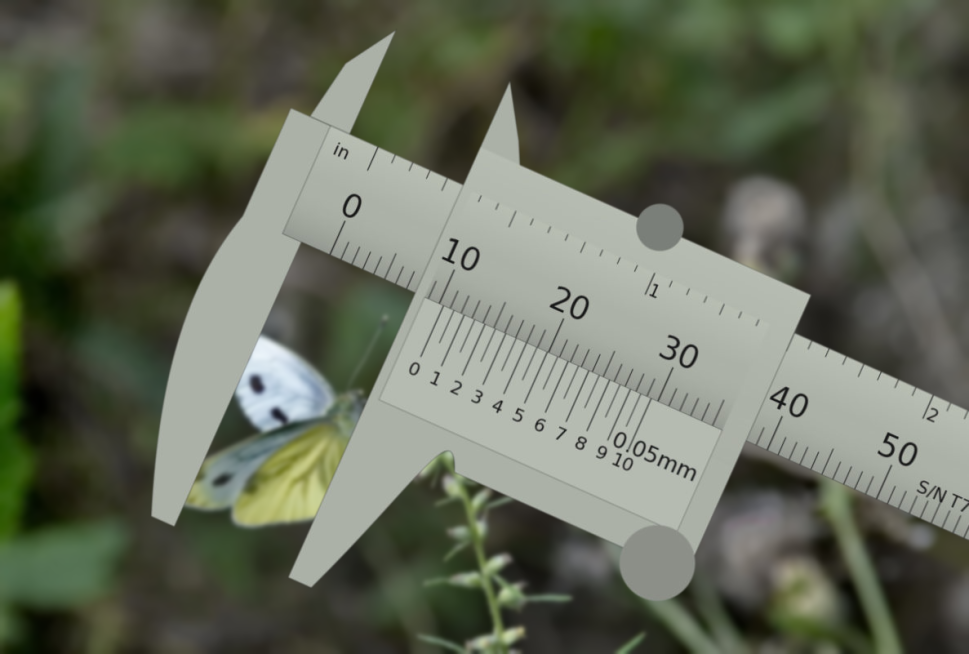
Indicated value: 10.4mm
